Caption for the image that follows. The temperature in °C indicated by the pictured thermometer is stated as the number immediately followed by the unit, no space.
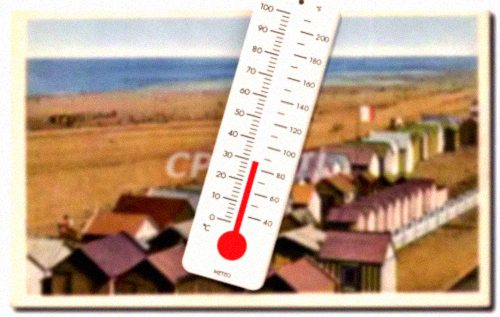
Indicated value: 30°C
